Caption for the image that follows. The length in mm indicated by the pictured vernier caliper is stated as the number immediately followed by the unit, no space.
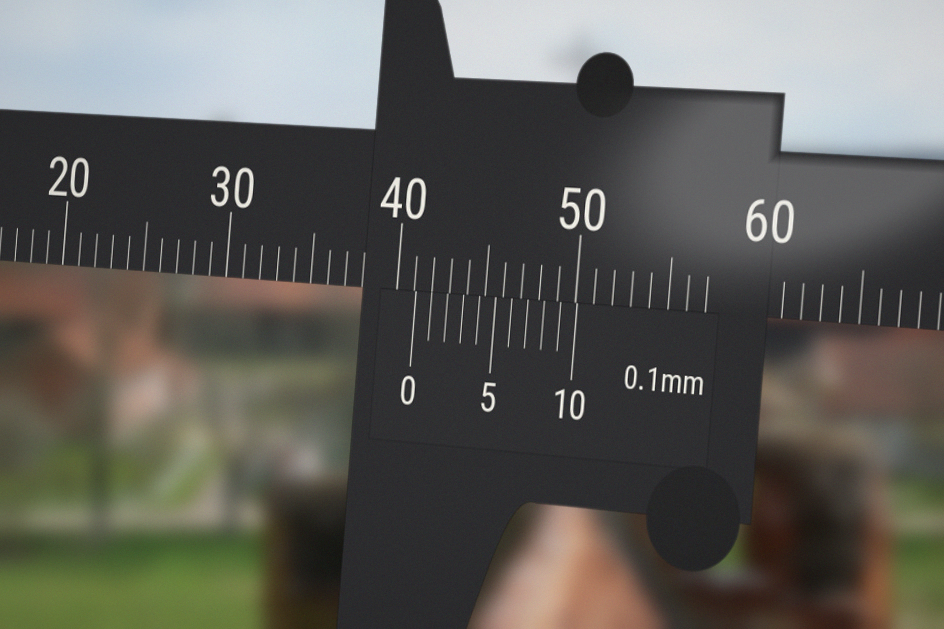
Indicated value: 41.1mm
